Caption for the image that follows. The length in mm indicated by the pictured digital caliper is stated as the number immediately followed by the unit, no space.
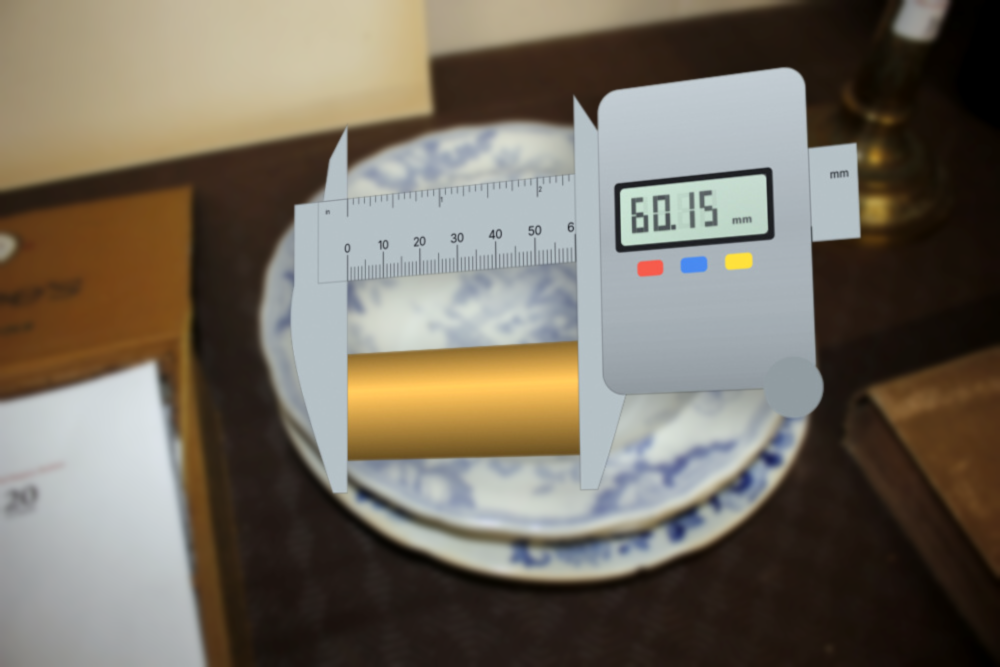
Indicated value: 60.15mm
